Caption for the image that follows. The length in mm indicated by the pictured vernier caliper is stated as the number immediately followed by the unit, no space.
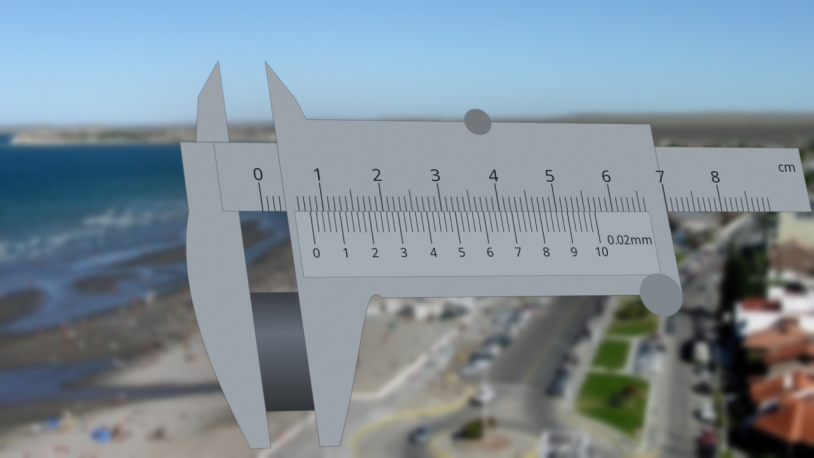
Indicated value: 7.8mm
